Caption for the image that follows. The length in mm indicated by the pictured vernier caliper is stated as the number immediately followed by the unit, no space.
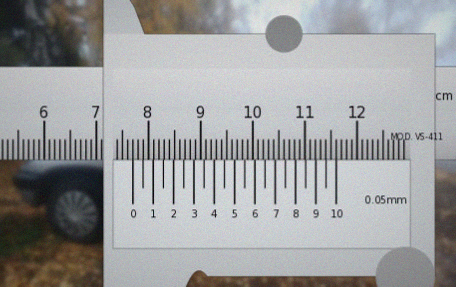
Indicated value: 77.0mm
